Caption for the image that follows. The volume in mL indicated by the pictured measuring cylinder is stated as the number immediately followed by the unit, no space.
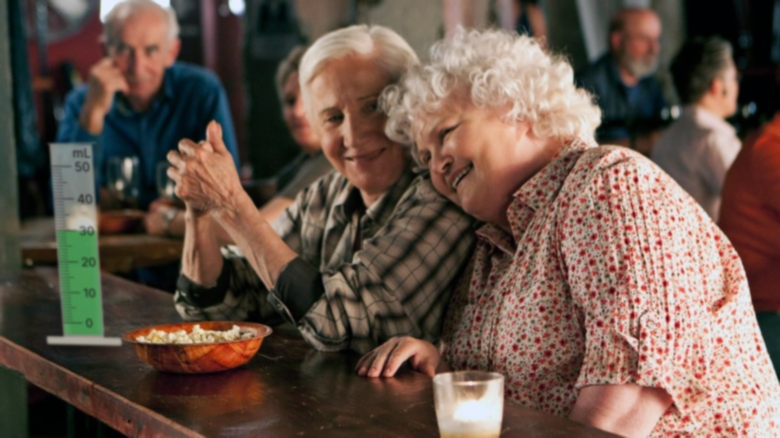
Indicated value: 30mL
